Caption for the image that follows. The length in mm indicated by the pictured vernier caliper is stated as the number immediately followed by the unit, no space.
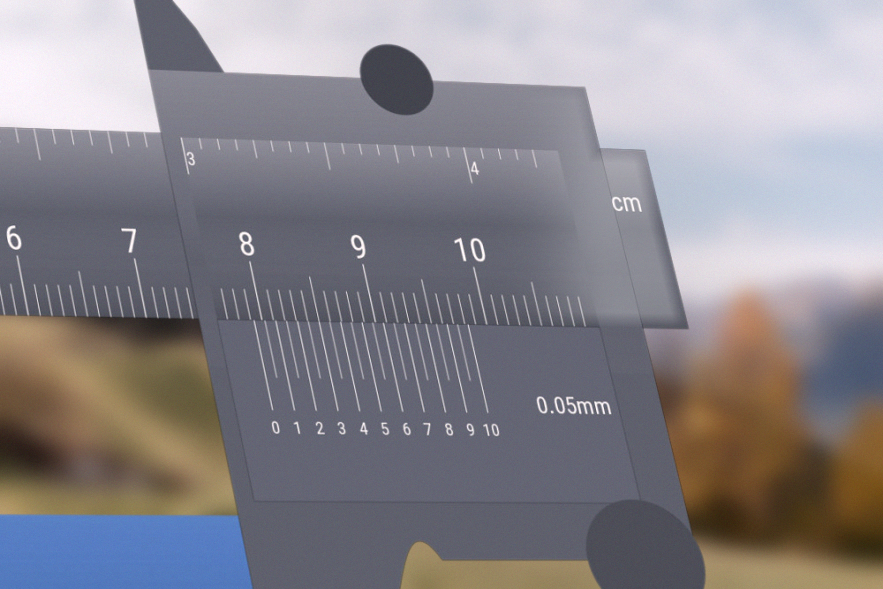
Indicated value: 79.3mm
